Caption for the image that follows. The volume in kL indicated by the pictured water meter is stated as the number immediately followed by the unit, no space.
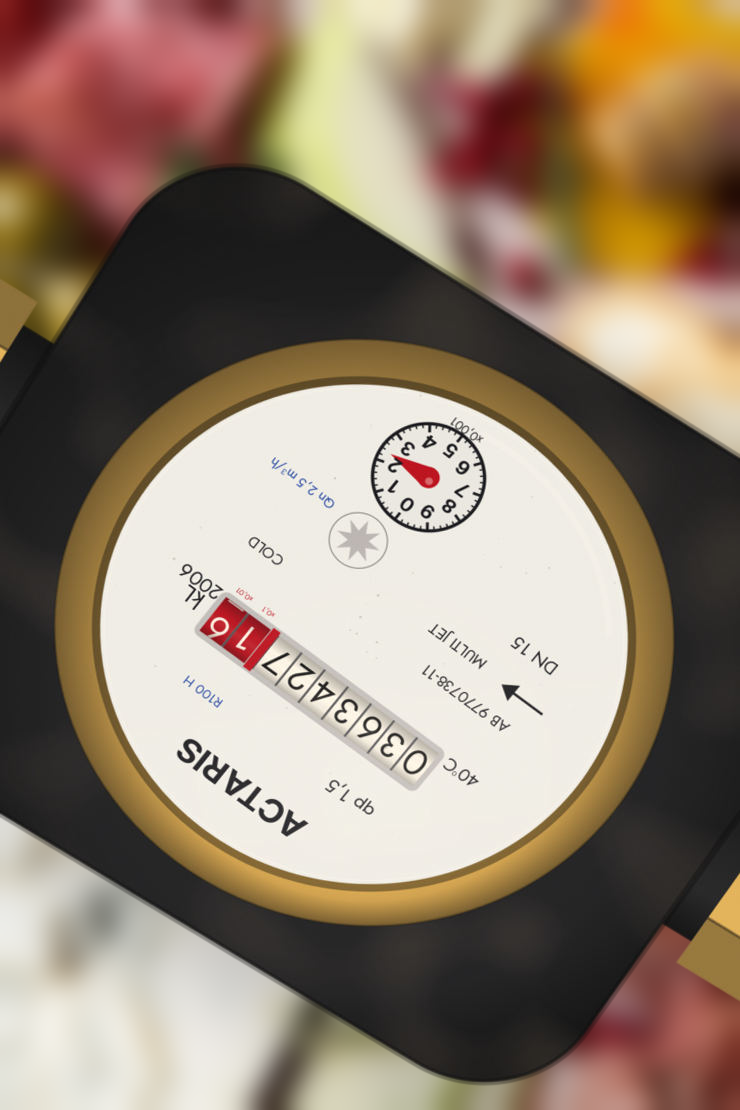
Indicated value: 363427.162kL
